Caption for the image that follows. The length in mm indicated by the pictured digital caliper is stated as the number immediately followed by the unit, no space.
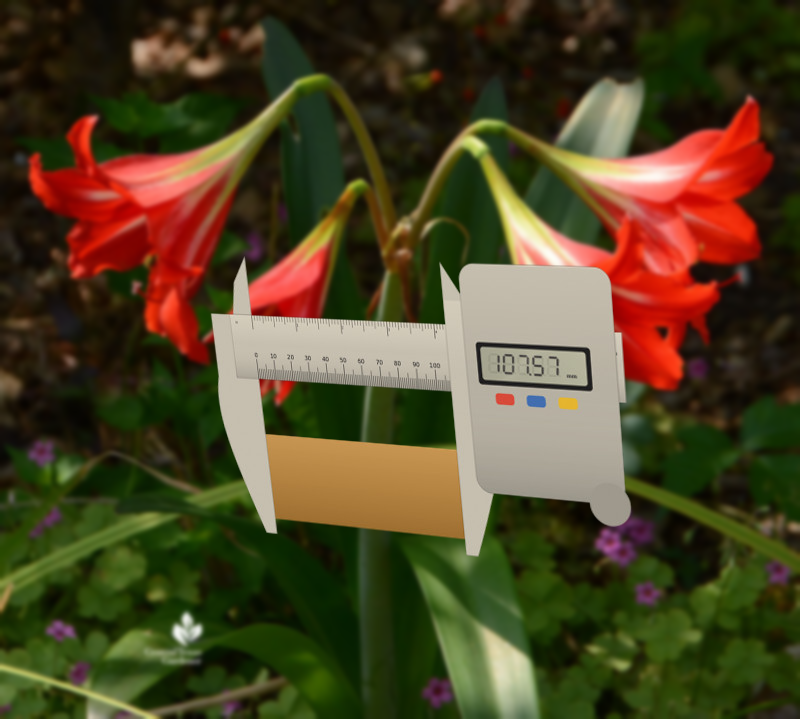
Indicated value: 107.57mm
